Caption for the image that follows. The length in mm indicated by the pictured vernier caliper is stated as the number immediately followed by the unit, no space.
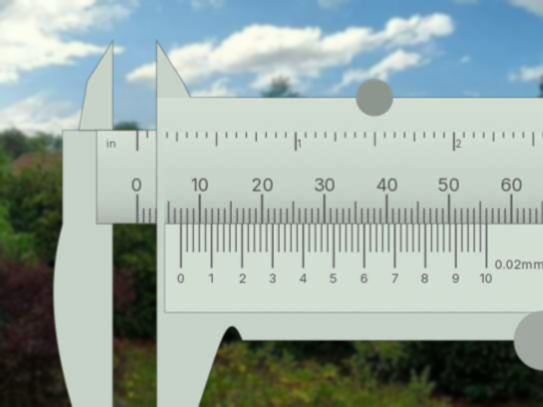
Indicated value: 7.0mm
